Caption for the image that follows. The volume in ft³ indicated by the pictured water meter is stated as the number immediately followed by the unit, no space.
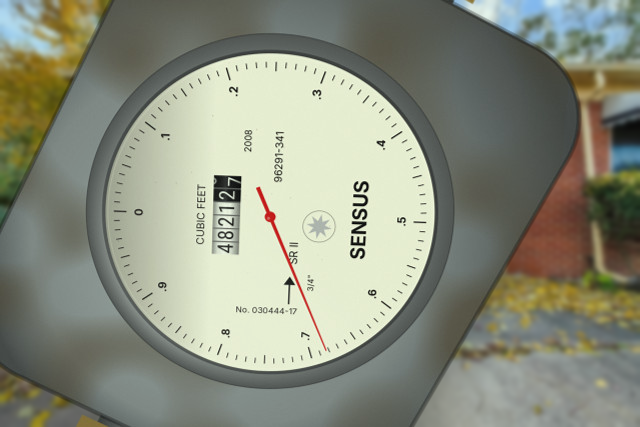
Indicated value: 482126.68ft³
